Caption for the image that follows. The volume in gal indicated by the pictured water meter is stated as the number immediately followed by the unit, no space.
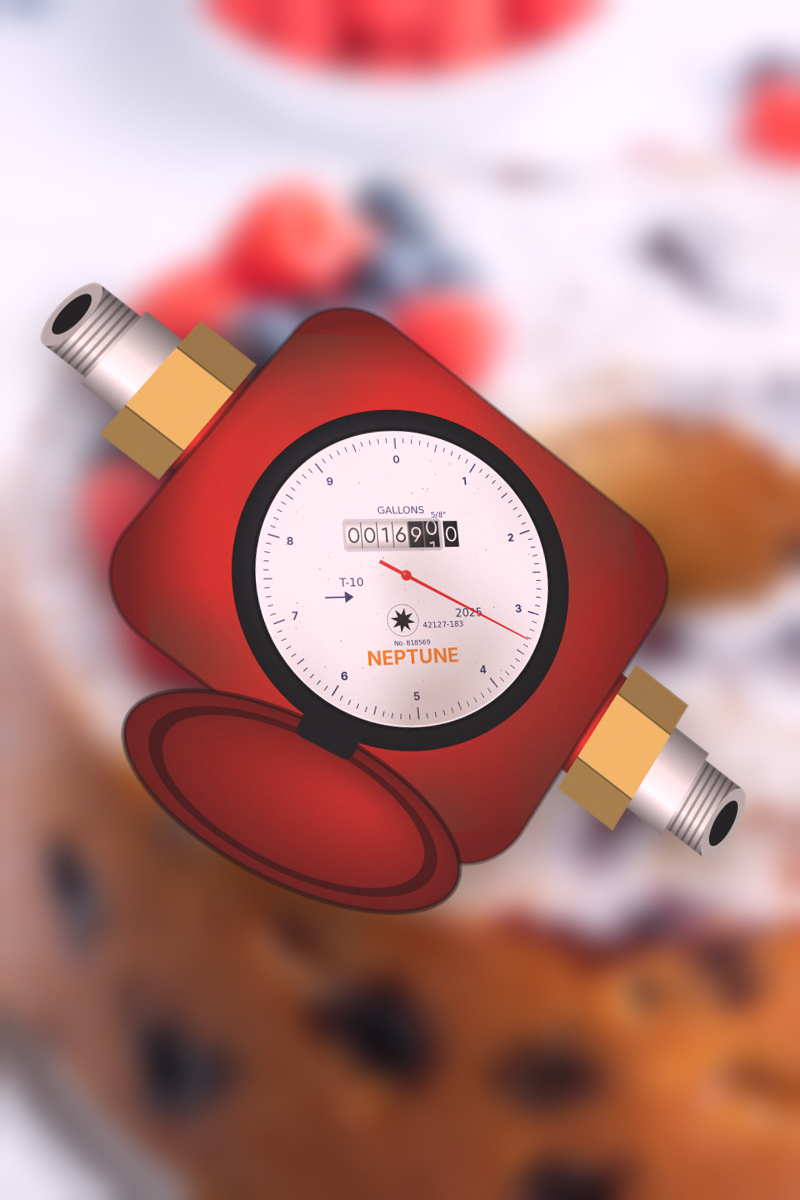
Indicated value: 16903.3gal
